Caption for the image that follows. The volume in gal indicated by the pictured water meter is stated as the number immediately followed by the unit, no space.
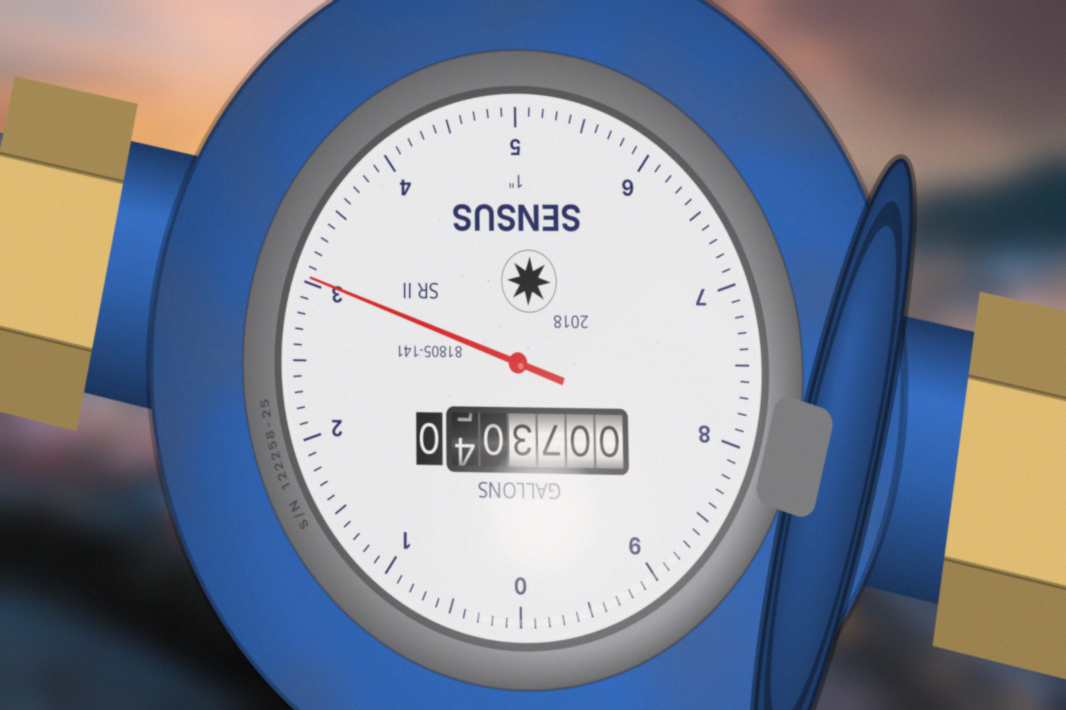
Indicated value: 73043.0gal
